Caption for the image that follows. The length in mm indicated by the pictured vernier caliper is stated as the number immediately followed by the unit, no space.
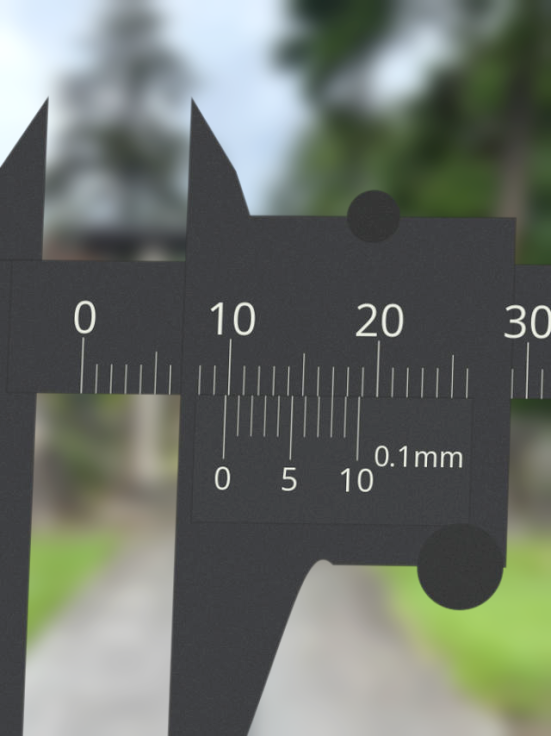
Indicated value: 9.8mm
